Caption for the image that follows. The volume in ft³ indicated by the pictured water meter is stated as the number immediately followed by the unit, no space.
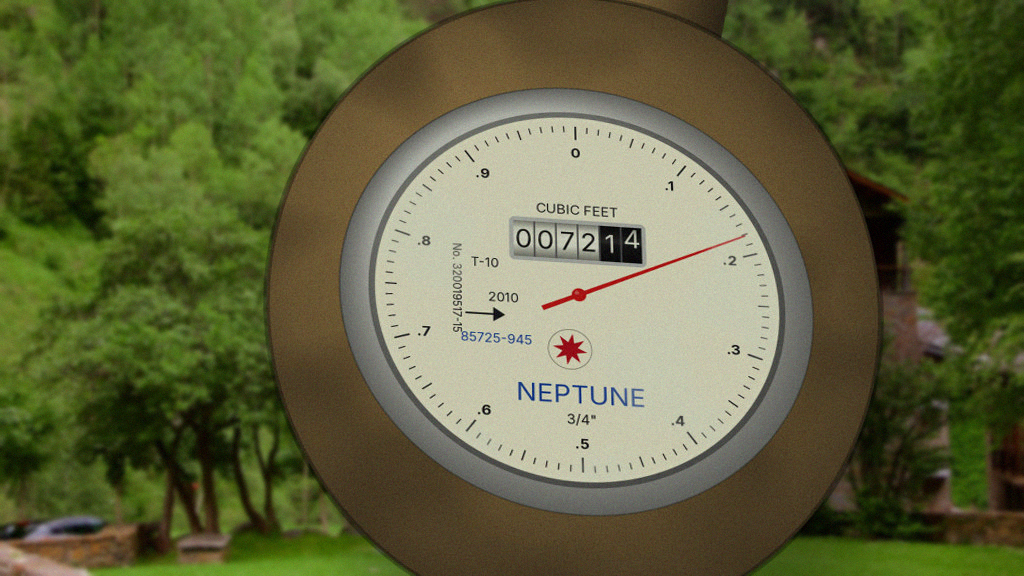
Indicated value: 7214.18ft³
